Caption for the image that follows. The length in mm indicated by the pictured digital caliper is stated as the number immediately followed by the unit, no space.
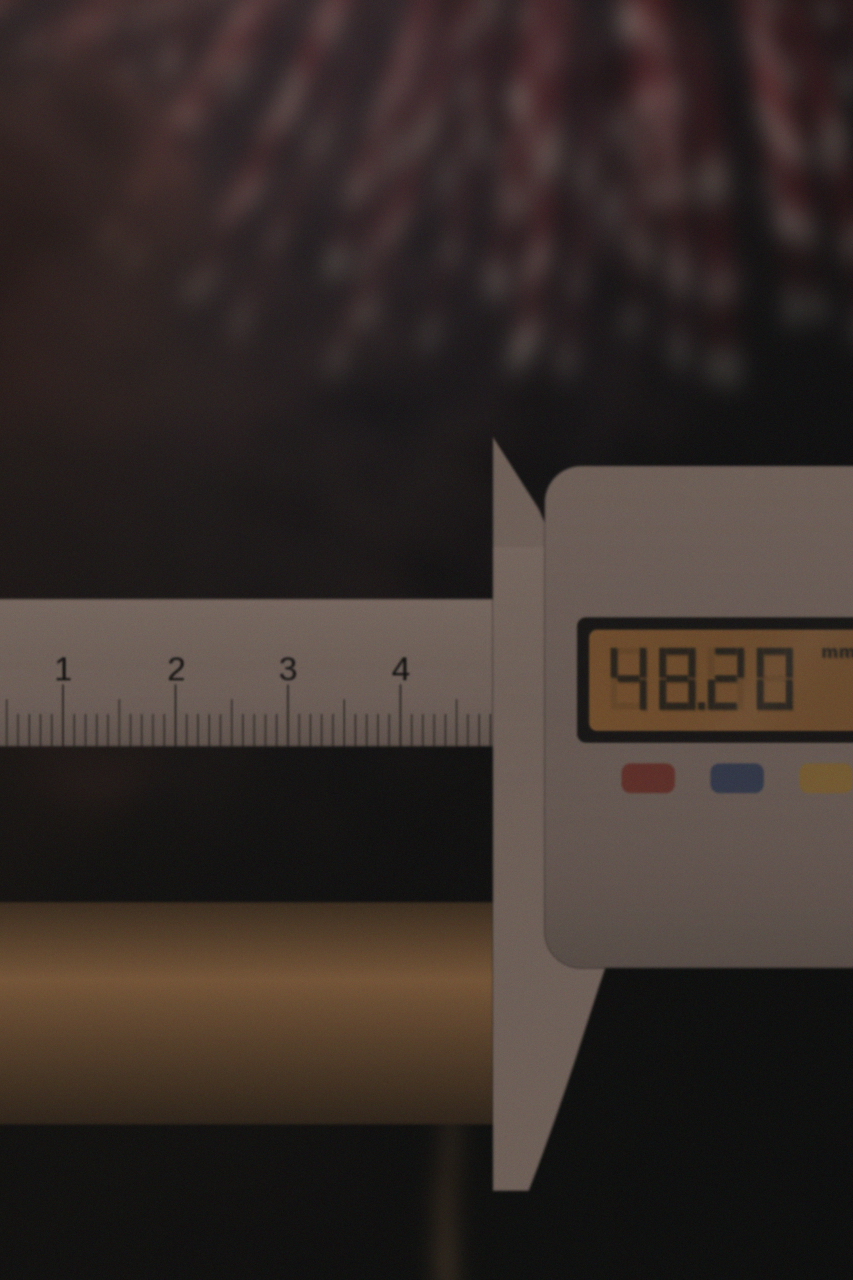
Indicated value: 48.20mm
